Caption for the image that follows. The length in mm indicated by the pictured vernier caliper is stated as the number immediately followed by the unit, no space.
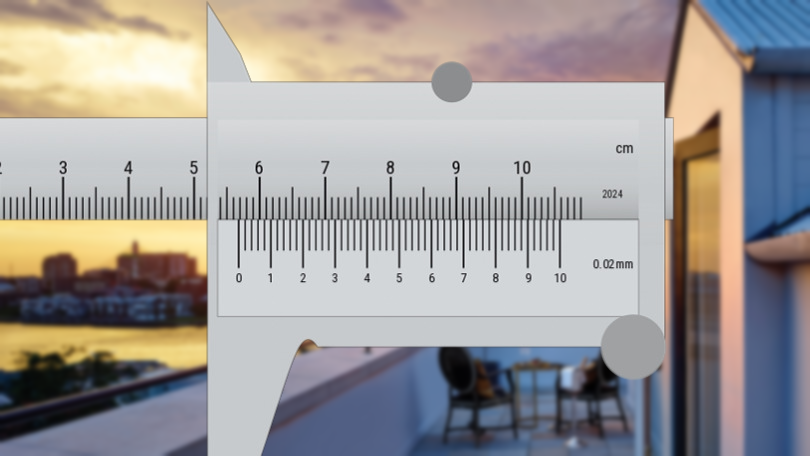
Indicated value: 56.8mm
